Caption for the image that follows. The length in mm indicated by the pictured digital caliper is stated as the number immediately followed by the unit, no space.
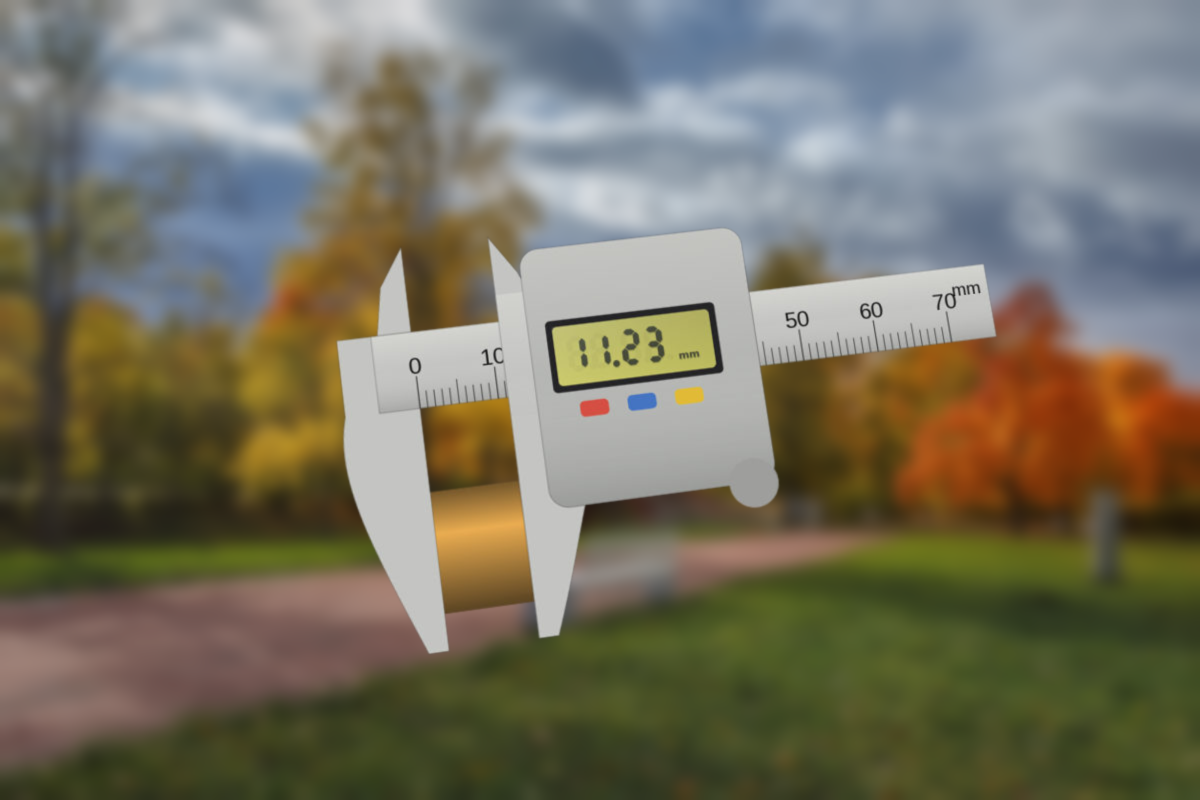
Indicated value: 11.23mm
